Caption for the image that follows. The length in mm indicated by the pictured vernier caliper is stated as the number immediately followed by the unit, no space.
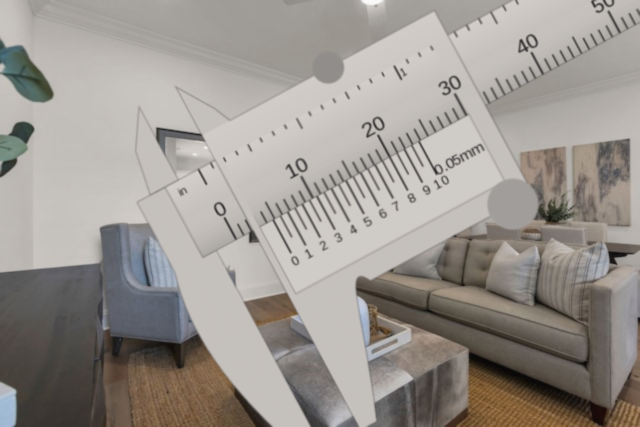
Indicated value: 4.8mm
